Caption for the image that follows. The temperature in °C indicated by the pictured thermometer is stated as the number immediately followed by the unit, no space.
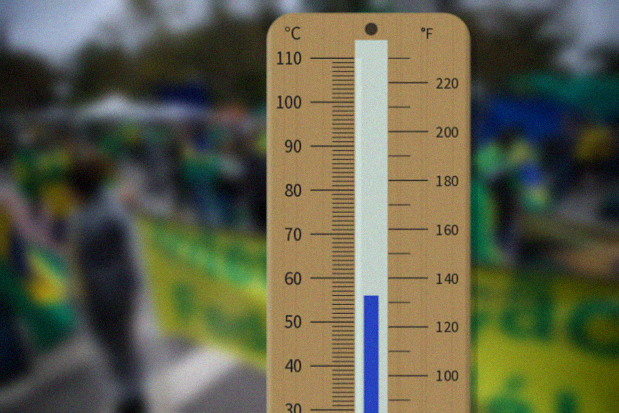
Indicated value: 56°C
